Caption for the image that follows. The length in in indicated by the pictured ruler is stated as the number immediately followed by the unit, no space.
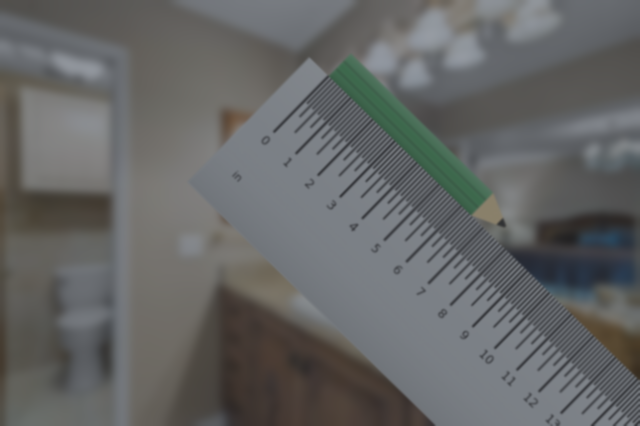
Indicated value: 7.5in
